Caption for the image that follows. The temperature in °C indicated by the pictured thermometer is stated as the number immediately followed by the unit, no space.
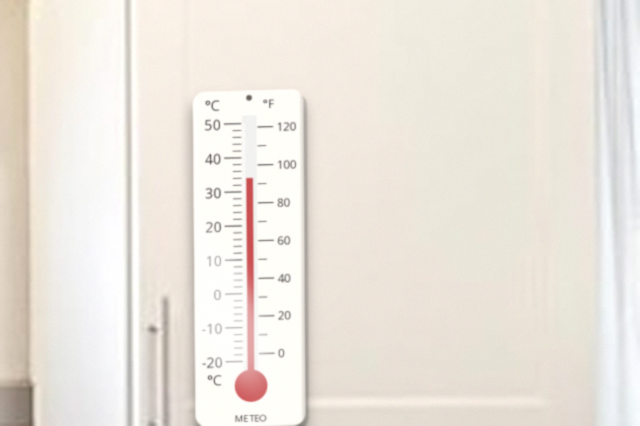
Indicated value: 34°C
